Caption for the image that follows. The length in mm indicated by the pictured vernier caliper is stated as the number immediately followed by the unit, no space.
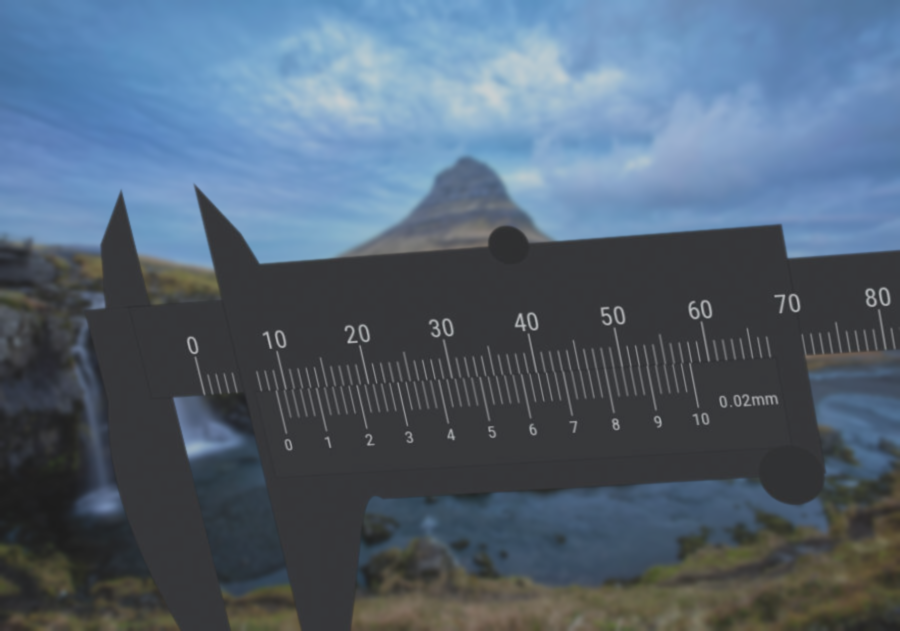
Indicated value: 8.8mm
